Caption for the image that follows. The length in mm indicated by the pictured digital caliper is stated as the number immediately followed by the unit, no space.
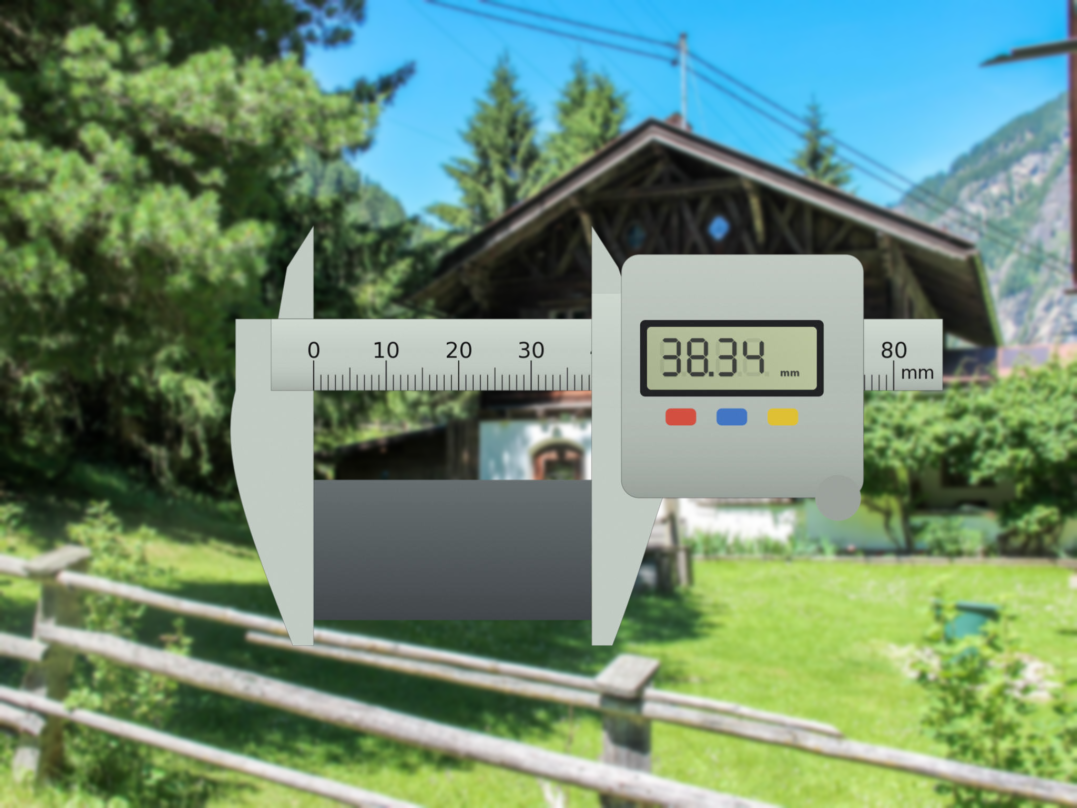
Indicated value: 38.34mm
